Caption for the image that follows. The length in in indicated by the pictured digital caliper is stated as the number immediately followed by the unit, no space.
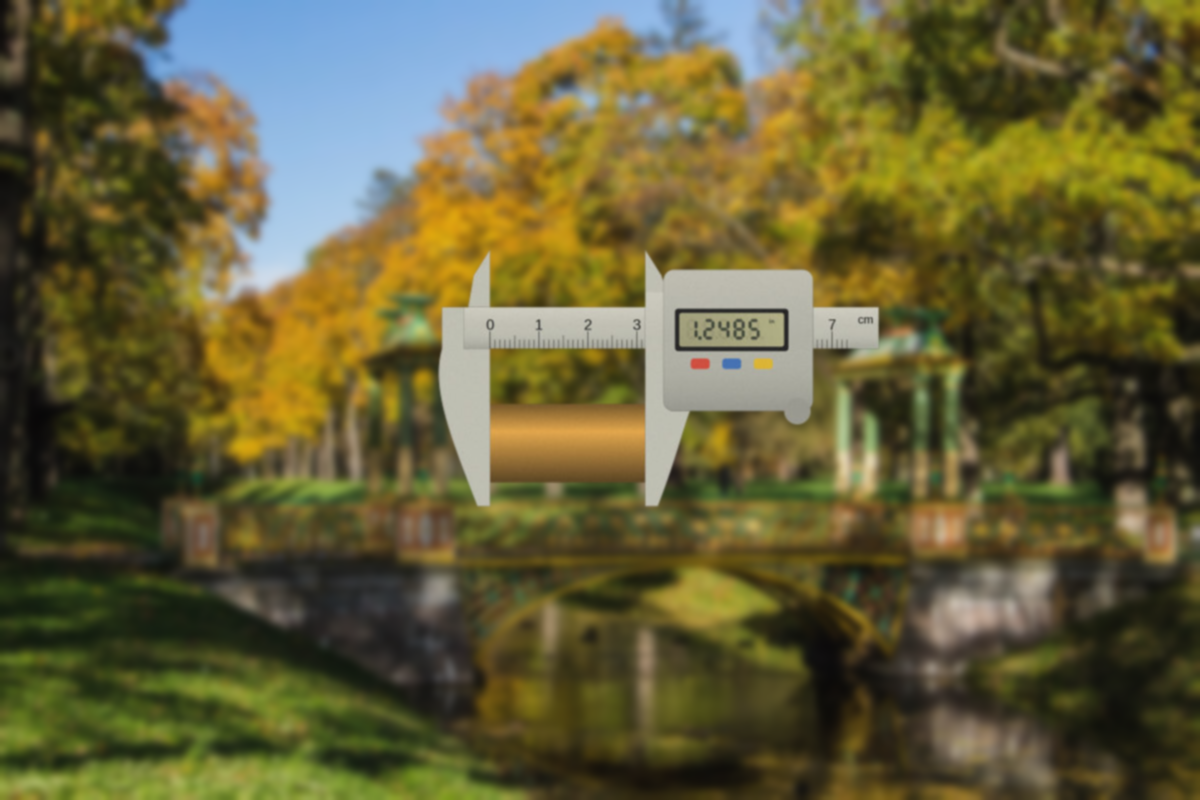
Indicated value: 1.2485in
